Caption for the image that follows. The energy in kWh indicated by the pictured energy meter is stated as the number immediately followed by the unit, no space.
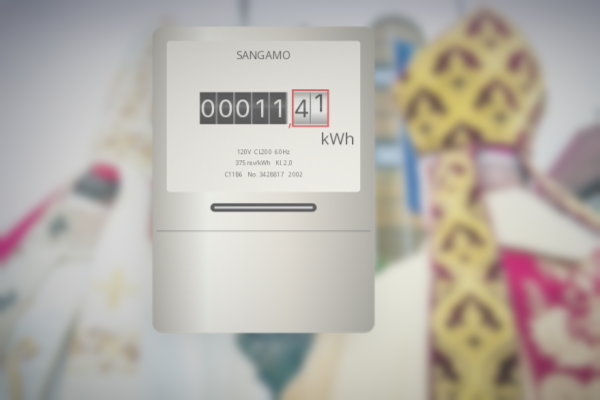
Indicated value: 11.41kWh
